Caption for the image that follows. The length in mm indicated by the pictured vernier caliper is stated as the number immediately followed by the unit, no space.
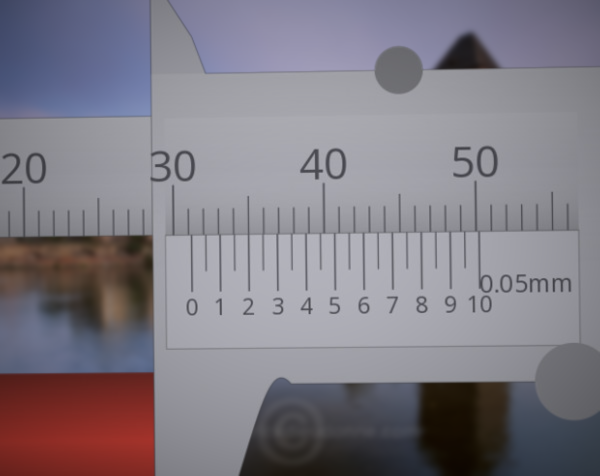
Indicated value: 31.2mm
